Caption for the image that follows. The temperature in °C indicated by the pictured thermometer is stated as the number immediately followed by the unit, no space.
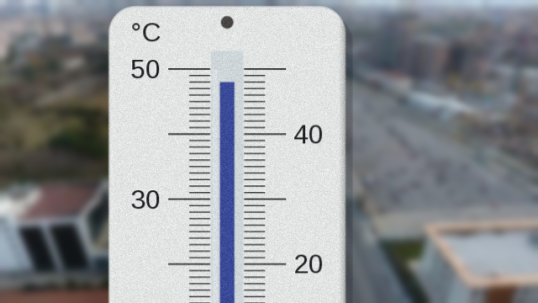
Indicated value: 48°C
